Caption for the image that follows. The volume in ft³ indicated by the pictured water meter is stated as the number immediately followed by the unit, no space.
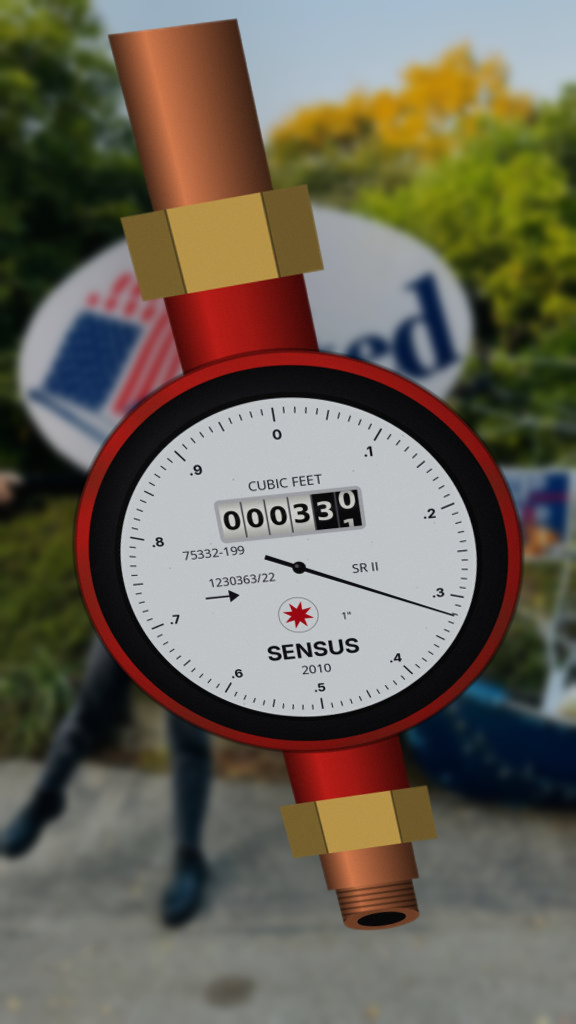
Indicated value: 330.32ft³
